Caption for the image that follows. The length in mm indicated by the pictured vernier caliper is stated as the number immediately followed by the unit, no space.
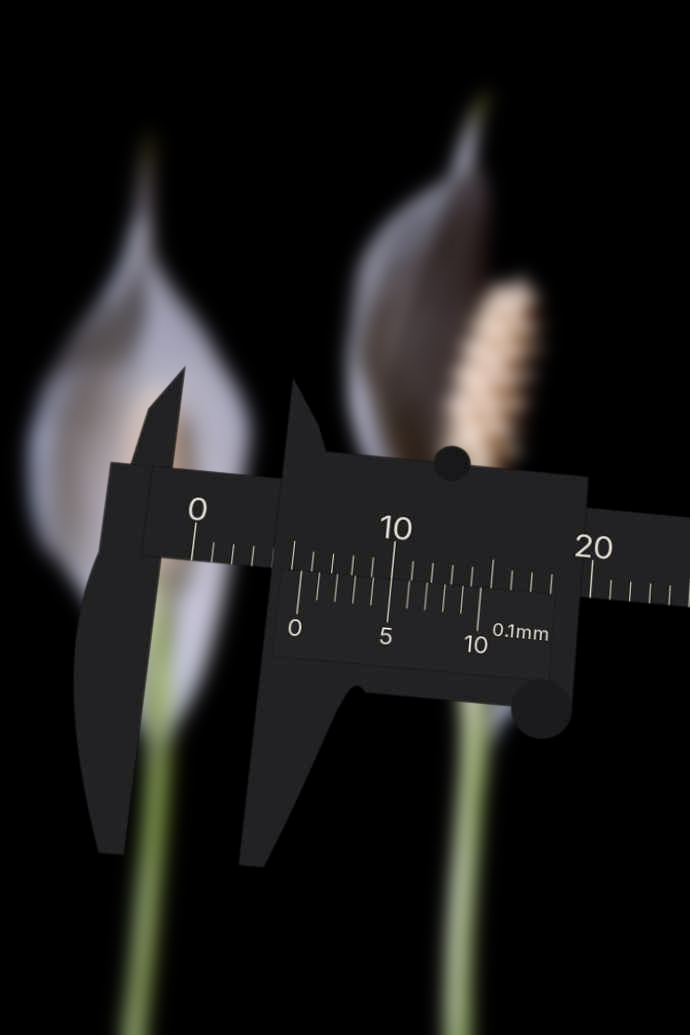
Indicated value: 5.5mm
